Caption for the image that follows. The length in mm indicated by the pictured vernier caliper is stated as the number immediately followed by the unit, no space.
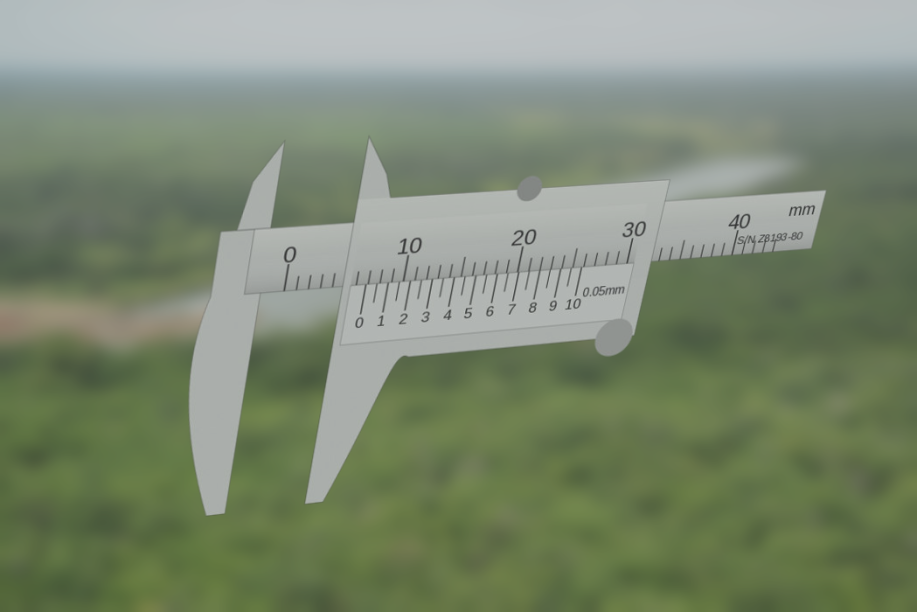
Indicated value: 6.8mm
